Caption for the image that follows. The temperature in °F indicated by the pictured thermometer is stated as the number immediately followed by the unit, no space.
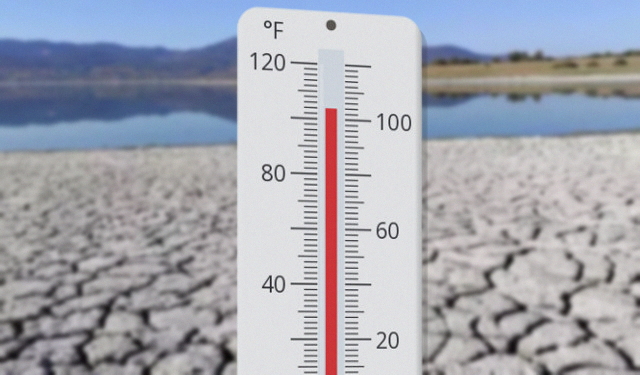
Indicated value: 104°F
